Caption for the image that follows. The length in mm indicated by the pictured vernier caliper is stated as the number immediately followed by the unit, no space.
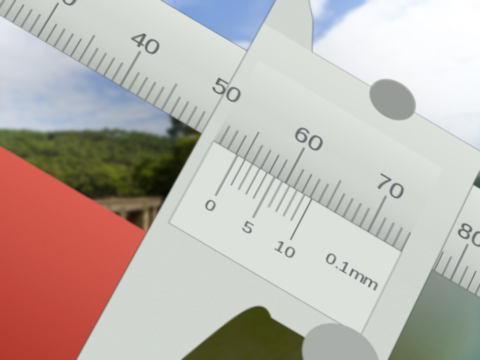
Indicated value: 54.2mm
